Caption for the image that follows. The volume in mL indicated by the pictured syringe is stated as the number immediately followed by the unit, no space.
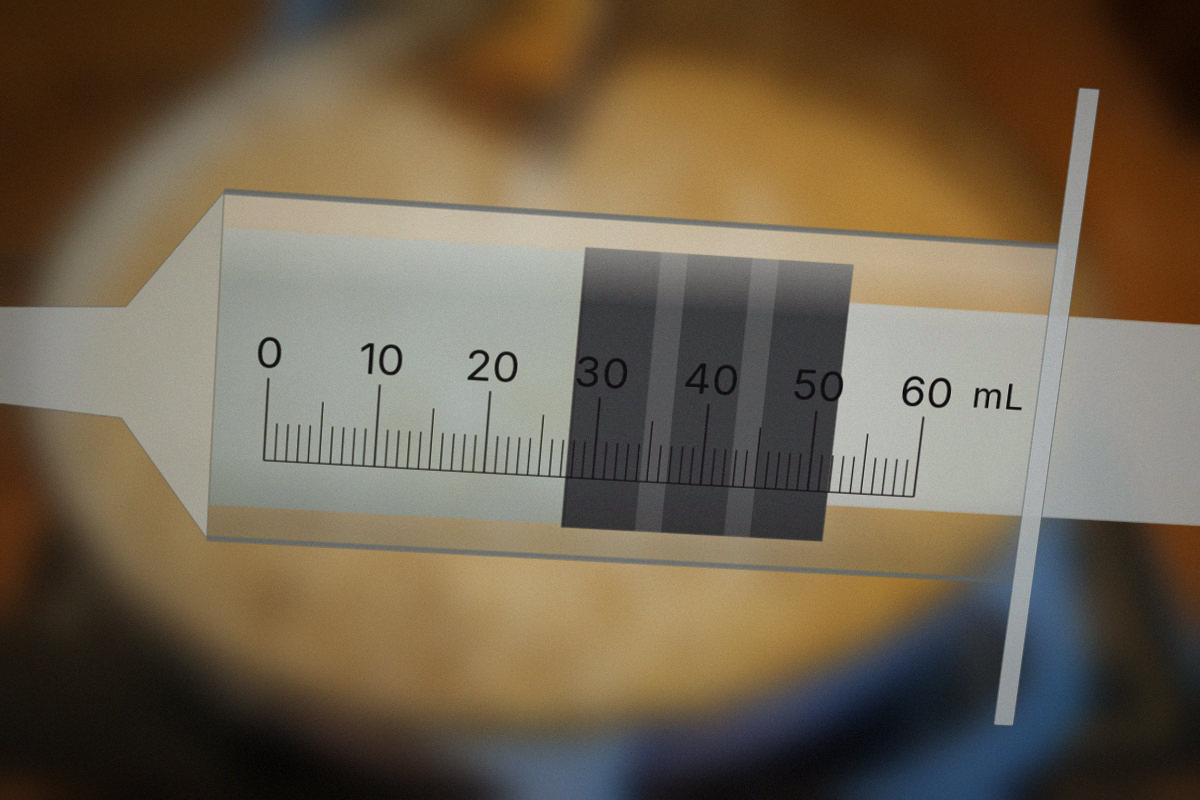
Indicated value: 27.5mL
